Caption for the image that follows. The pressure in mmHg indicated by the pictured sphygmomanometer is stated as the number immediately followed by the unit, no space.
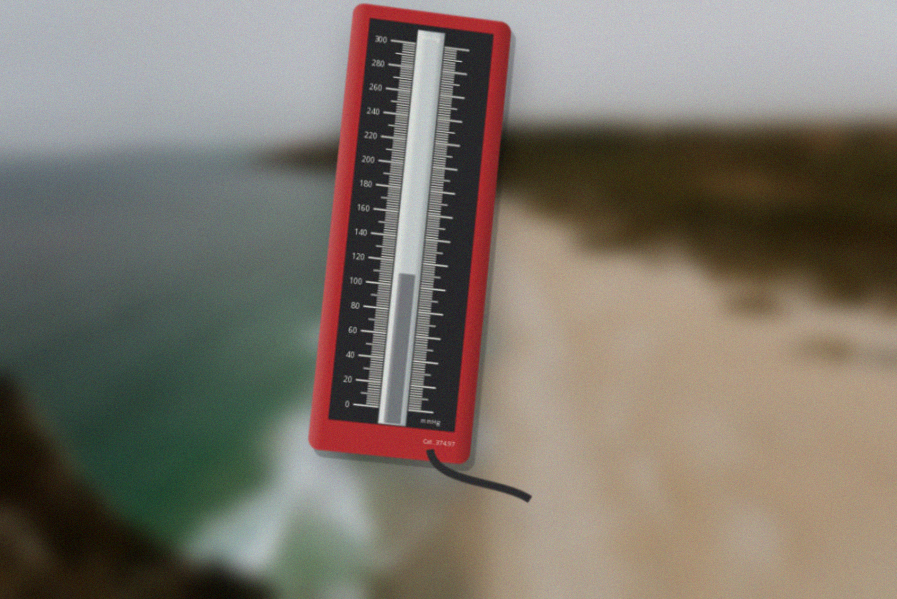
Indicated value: 110mmHg
